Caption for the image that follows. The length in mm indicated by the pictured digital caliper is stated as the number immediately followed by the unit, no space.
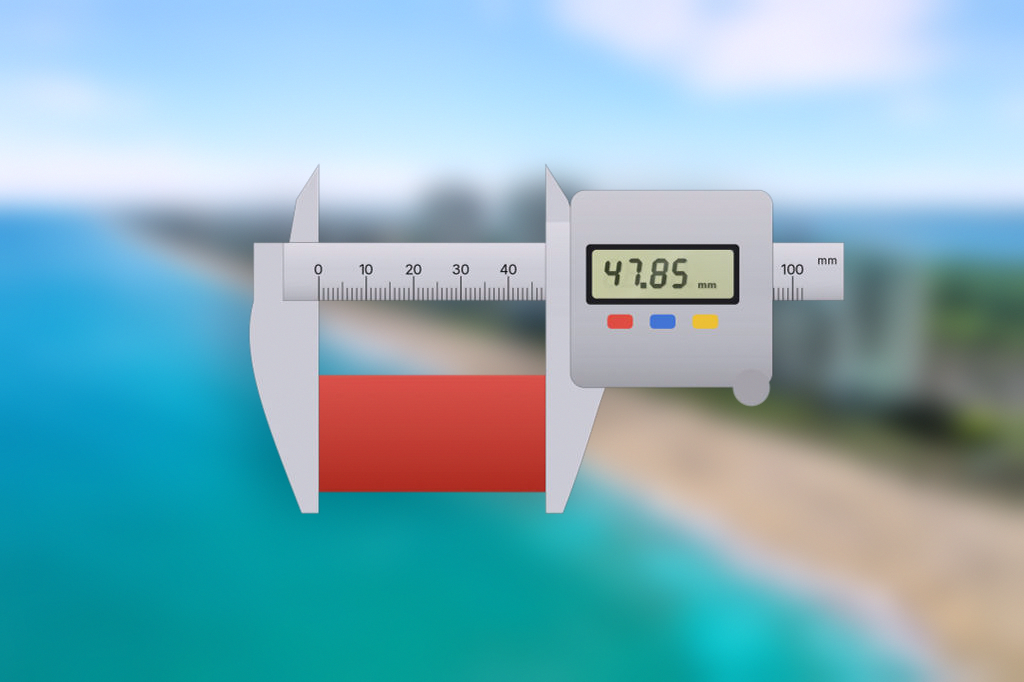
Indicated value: 47.85mm
